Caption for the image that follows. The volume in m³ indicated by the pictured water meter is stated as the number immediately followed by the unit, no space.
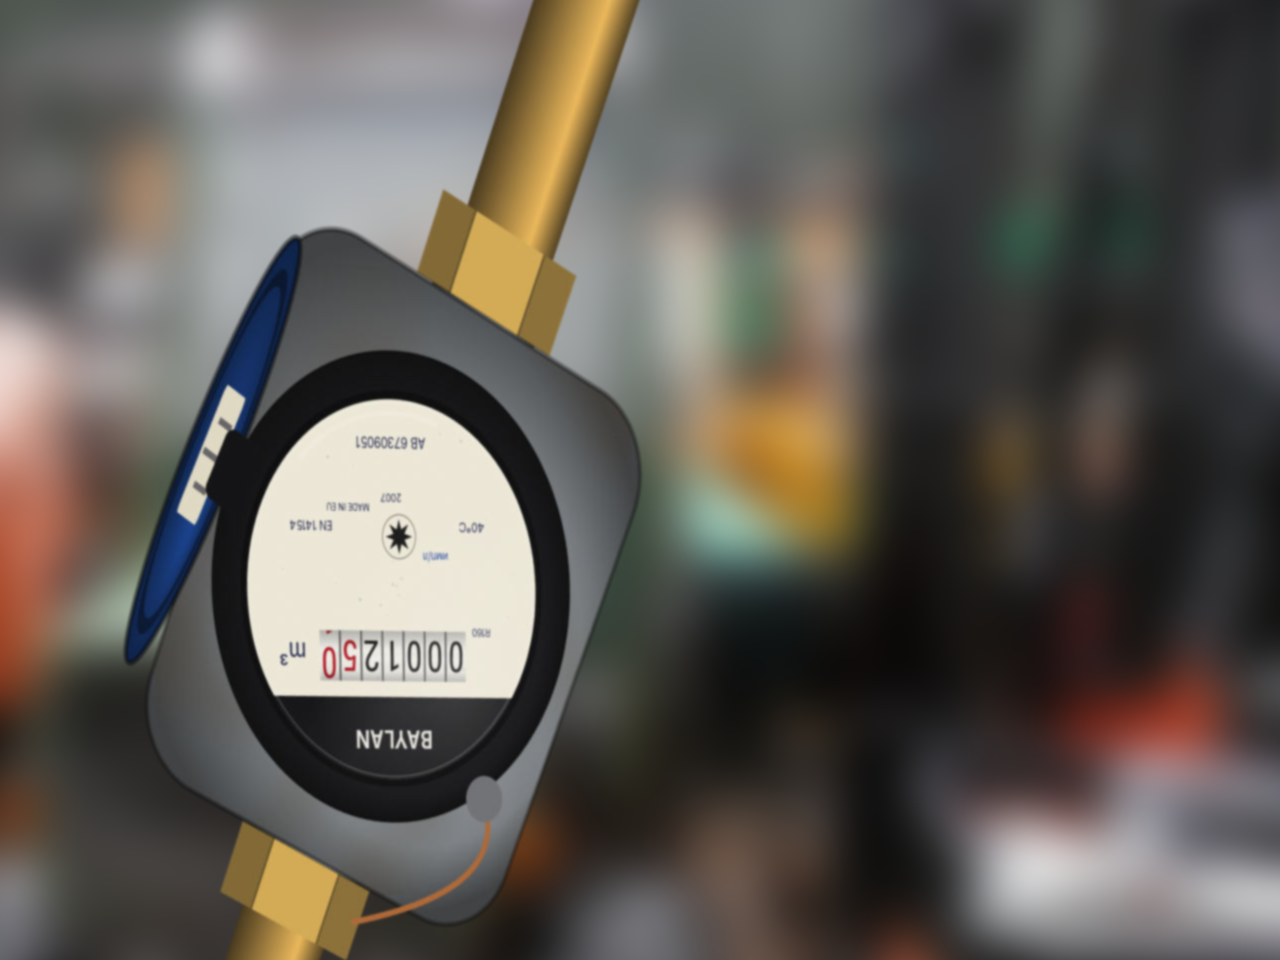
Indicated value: 12.50m³
